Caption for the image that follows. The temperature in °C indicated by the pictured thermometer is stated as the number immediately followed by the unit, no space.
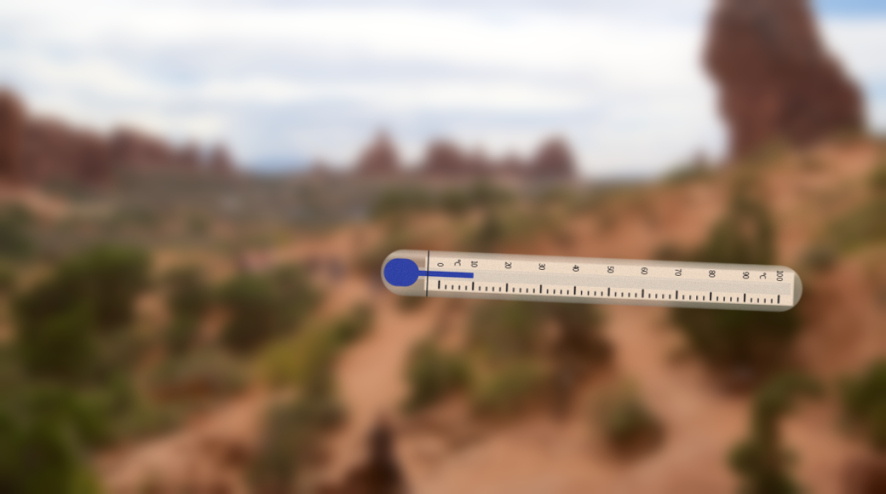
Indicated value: 10°C
